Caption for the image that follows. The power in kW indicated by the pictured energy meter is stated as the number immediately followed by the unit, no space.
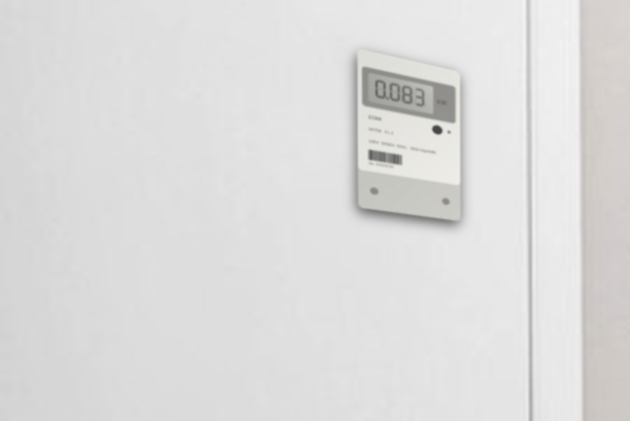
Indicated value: 0.083kW
